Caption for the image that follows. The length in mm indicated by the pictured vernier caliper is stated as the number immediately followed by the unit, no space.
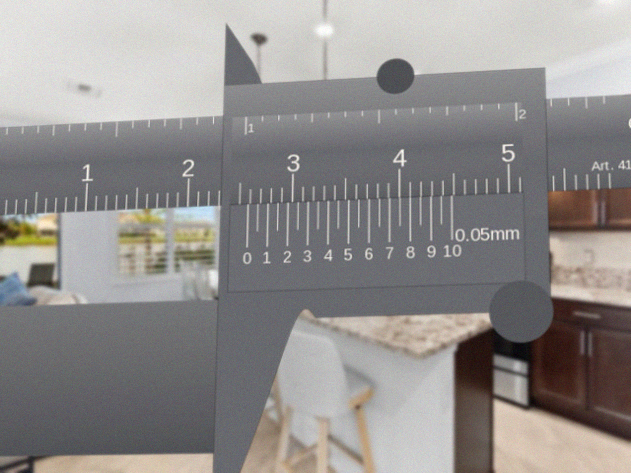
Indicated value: 25.8mm
